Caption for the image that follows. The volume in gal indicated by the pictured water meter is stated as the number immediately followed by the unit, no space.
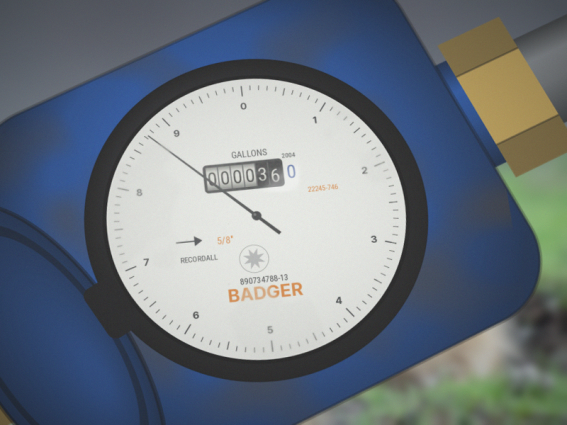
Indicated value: 358.7gal
